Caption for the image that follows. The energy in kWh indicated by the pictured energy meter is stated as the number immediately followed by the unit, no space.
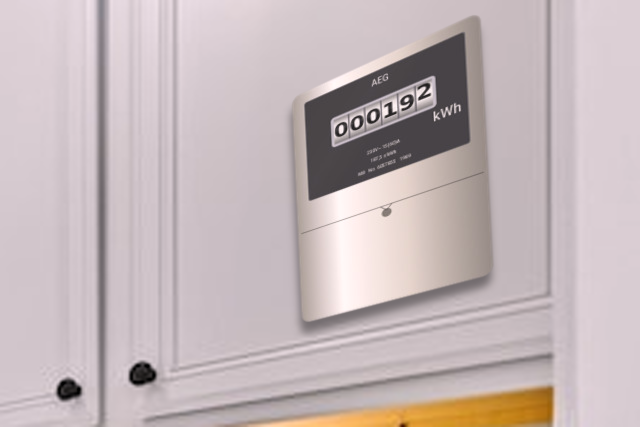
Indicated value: 192kWh
